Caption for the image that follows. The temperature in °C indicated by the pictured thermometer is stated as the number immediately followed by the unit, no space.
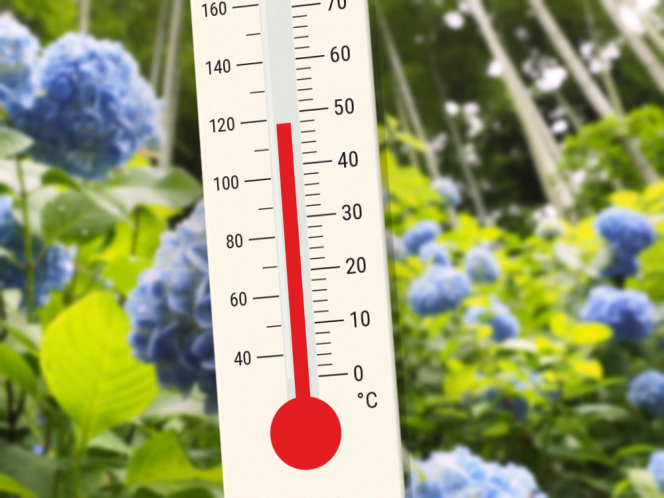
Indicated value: 48°C
